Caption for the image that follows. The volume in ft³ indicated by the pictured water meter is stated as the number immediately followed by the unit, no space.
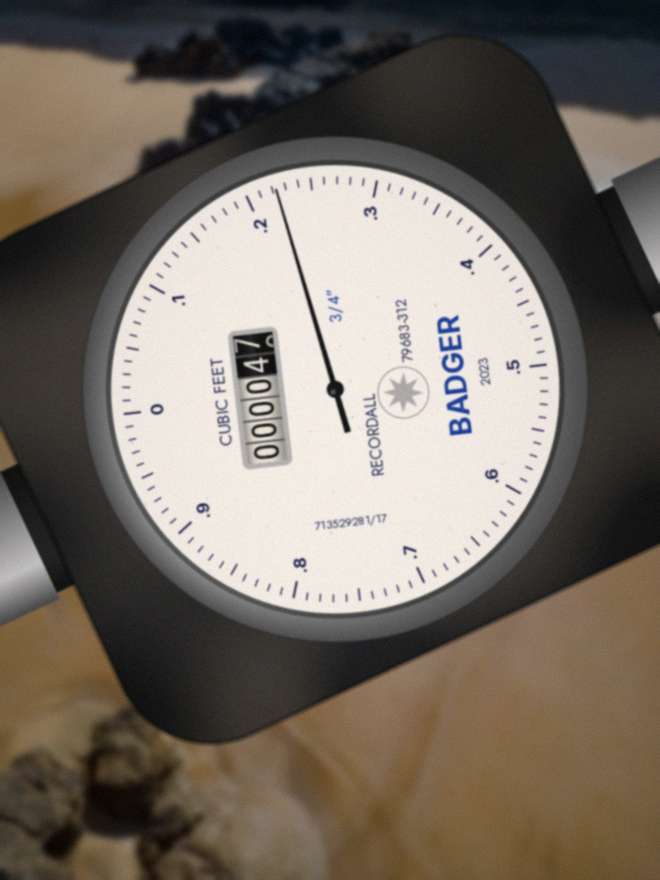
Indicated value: 47.22ft³
